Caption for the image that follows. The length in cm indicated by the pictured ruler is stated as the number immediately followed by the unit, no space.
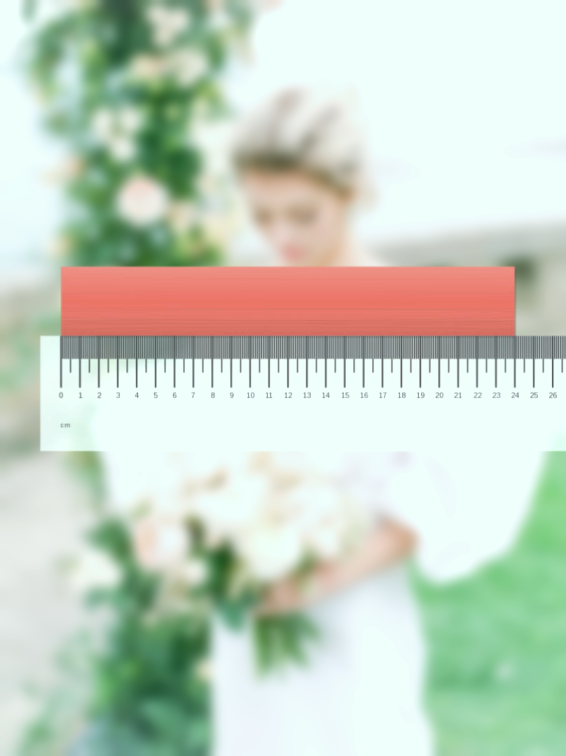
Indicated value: 24cm
